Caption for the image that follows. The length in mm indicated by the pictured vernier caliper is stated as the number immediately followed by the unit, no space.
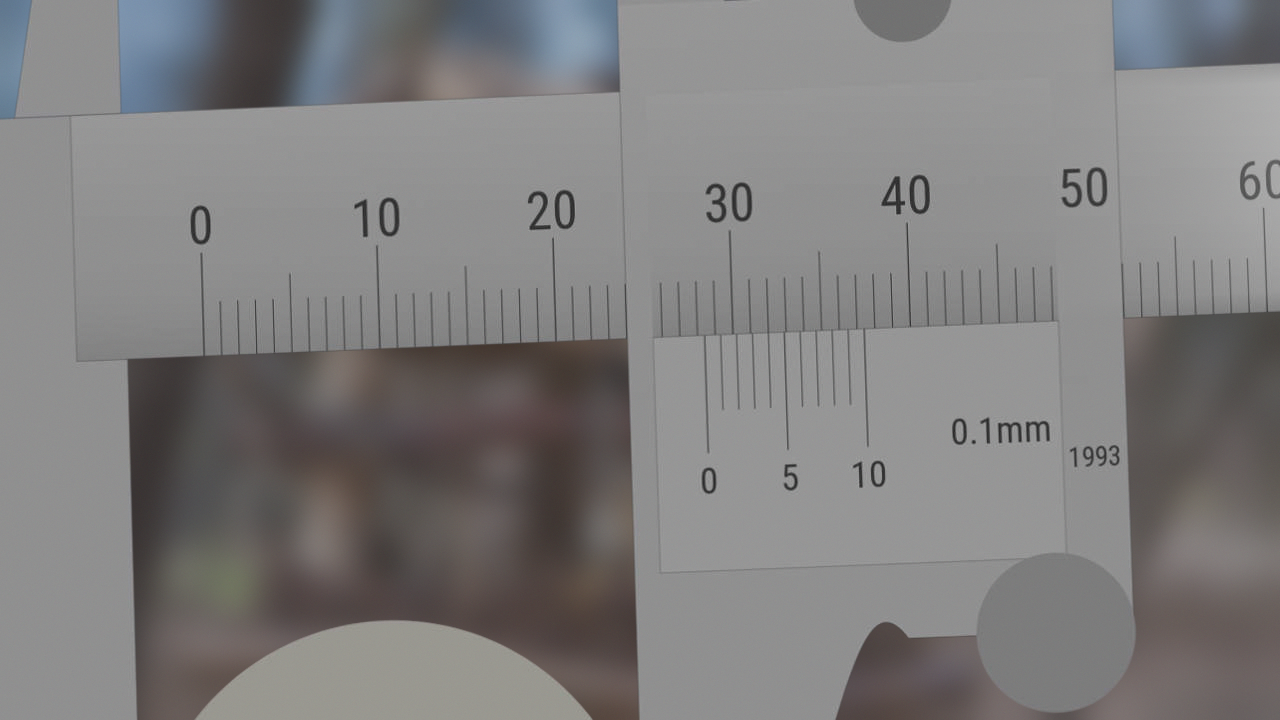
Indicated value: 28.4mm
